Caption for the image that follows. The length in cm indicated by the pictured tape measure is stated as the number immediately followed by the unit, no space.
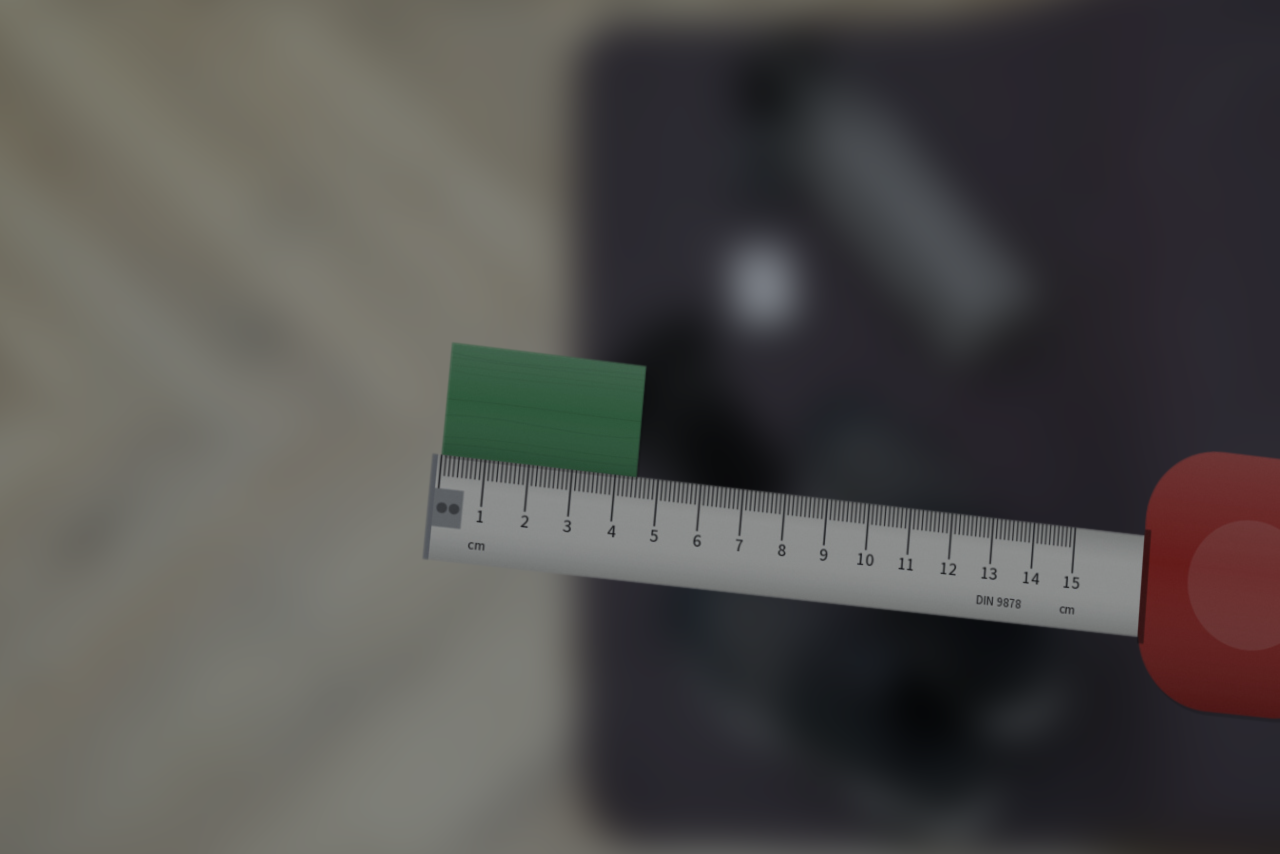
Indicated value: 4.5cm
